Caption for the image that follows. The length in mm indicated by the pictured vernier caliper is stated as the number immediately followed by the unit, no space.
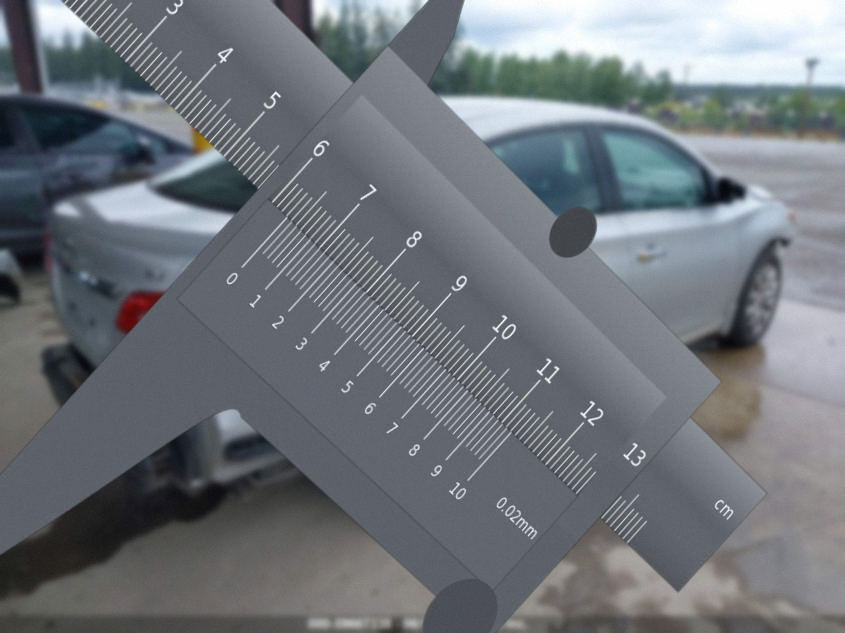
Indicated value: 63.2mm
